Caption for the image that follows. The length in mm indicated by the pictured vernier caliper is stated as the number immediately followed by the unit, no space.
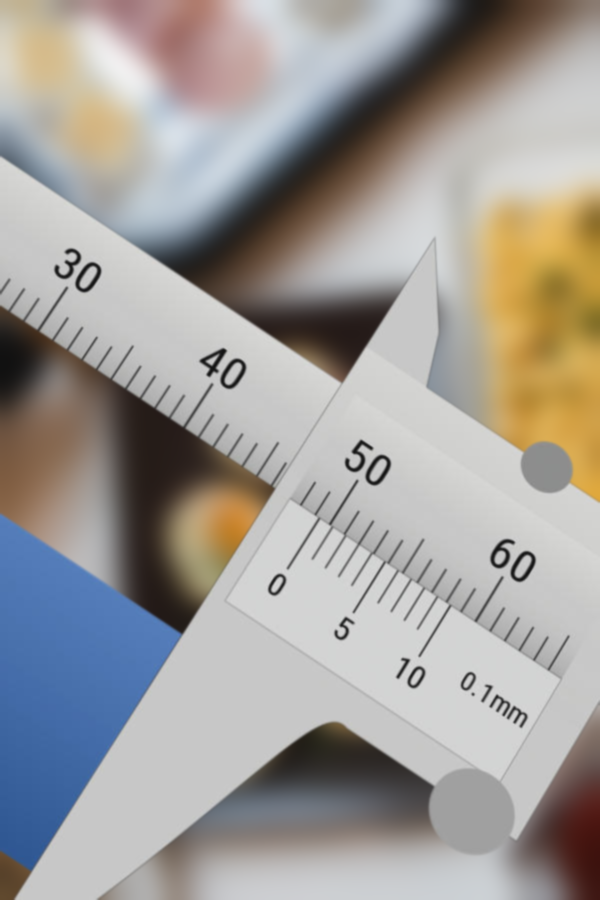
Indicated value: 49.3mm
